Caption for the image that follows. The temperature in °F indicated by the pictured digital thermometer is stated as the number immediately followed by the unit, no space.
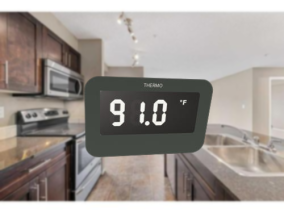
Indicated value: 91.0°F
